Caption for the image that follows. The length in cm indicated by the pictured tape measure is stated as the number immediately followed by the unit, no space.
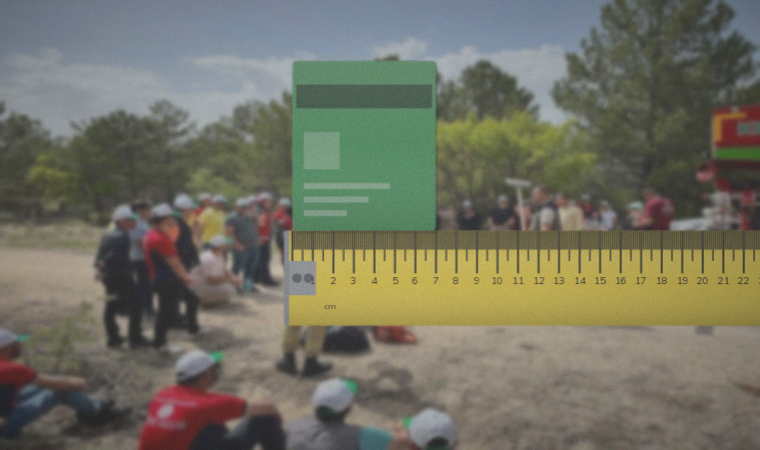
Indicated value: 7cm
